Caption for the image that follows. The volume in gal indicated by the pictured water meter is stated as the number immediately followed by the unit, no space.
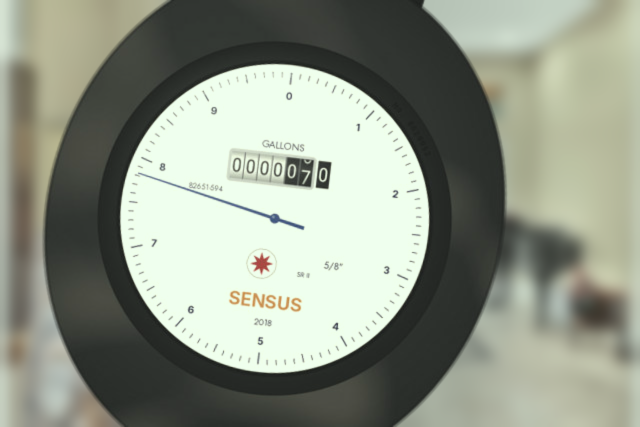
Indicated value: 67.8gal
